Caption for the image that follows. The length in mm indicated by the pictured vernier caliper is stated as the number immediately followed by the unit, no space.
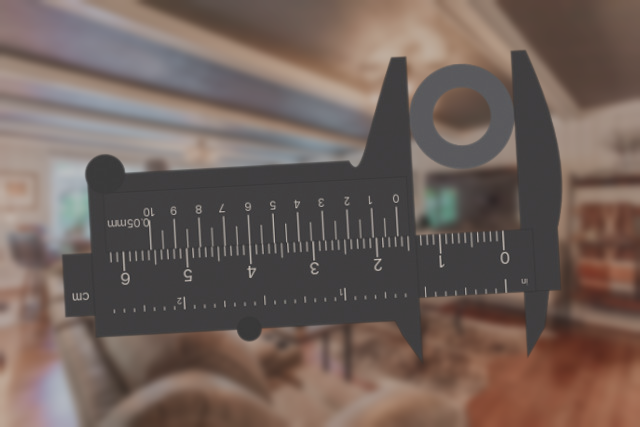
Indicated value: 16.6mm
